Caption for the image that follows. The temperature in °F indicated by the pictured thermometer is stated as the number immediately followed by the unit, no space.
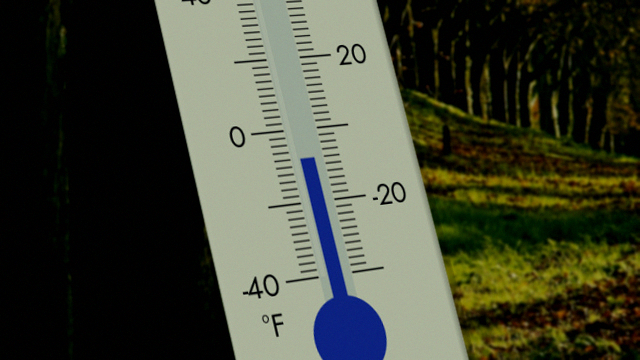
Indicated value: -8°F
